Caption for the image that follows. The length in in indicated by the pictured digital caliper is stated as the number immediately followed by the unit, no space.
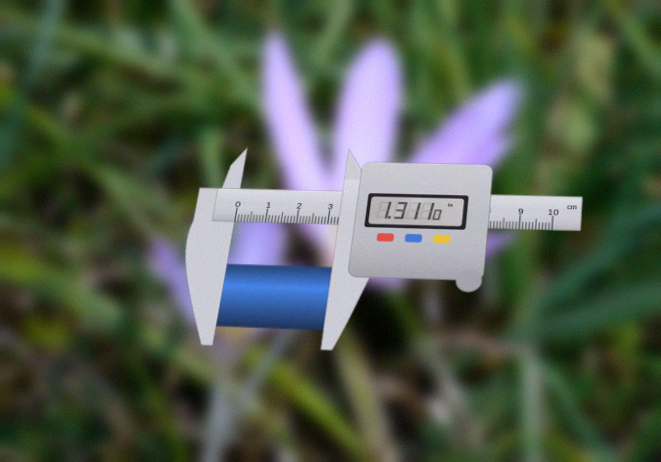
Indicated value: 1.3110in
